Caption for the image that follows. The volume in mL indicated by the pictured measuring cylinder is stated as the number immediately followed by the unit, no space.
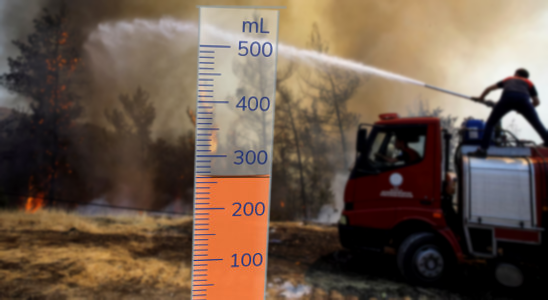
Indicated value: 260mL
